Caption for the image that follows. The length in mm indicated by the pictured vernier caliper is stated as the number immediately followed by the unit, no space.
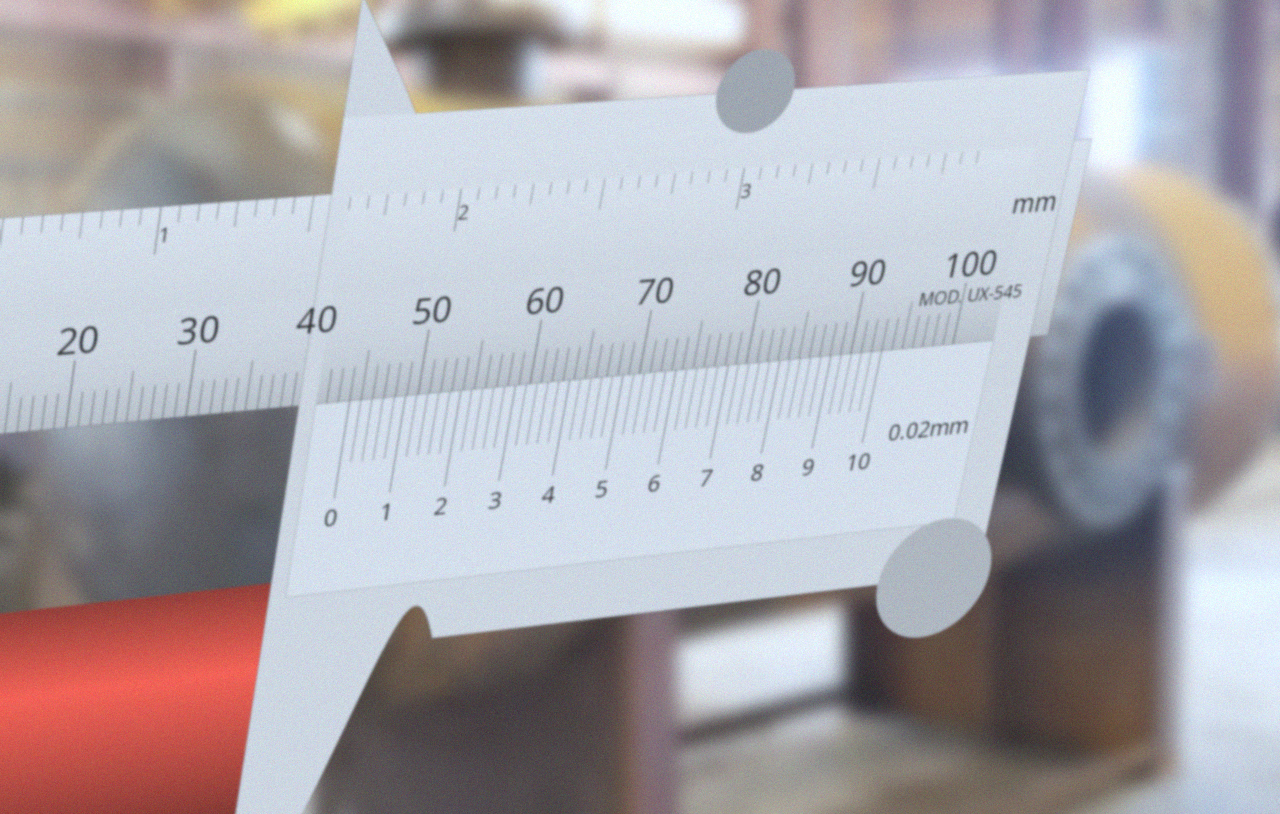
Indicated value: 44.0mm
